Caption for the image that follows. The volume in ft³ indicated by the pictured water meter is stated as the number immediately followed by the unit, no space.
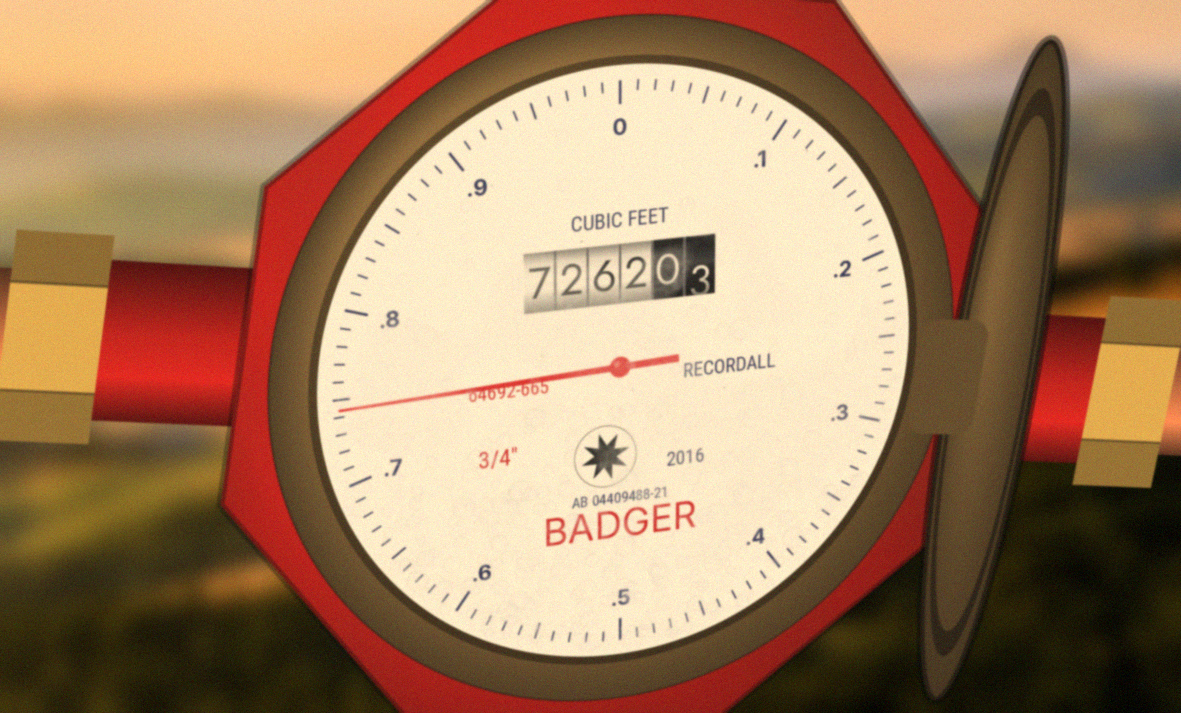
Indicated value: 726202.74ft³
